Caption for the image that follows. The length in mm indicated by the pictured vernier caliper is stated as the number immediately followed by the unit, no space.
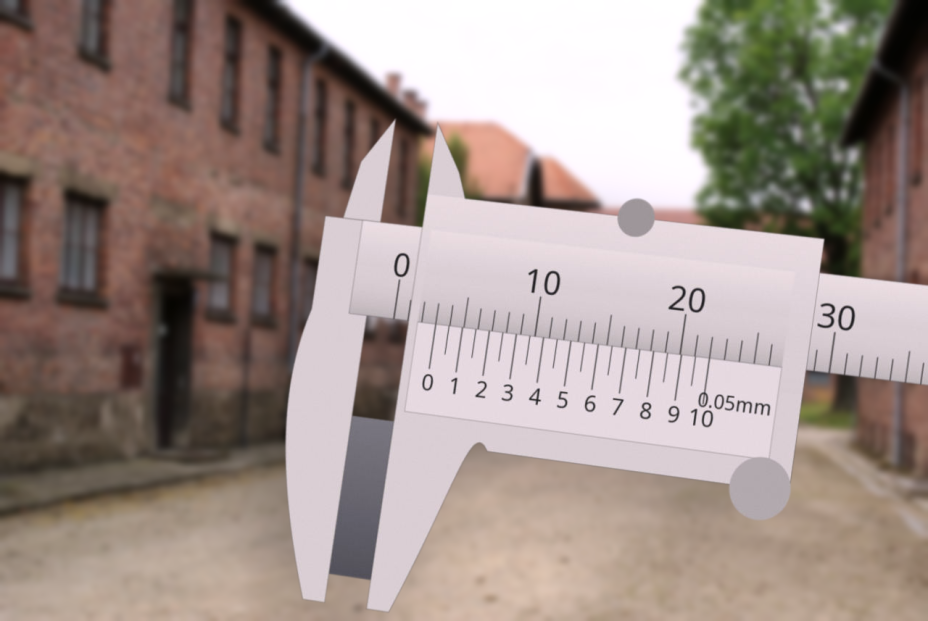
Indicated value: 3.0mm
